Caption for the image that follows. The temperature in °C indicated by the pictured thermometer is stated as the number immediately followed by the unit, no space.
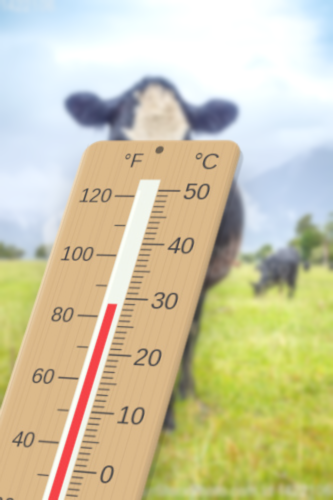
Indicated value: 29°C
